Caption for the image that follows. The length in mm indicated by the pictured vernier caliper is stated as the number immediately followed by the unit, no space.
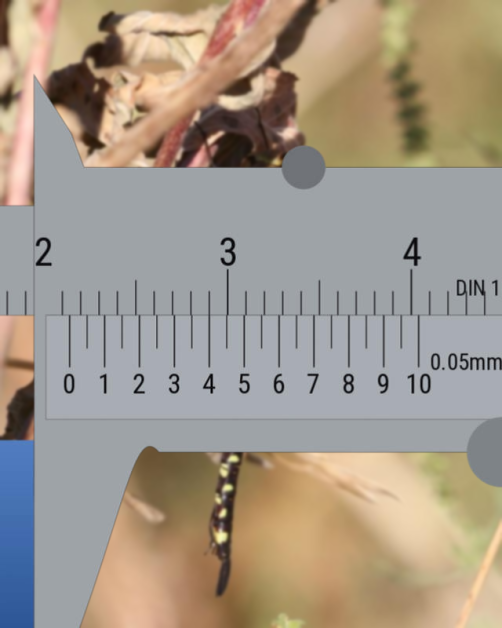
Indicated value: 21.4mm
